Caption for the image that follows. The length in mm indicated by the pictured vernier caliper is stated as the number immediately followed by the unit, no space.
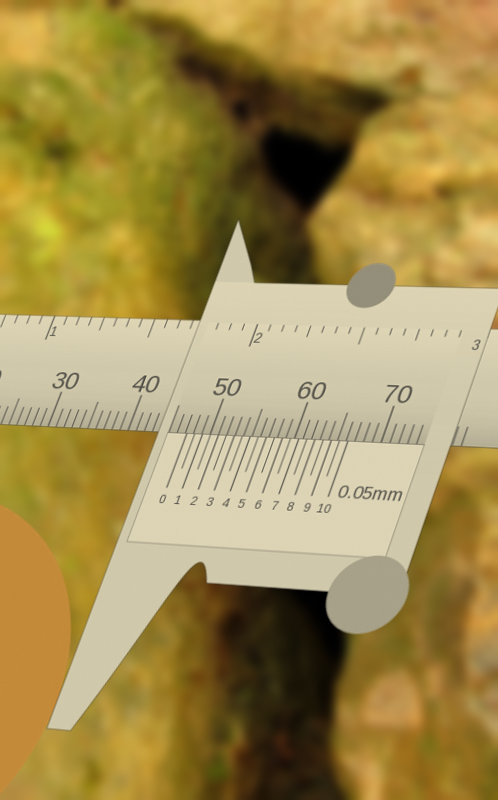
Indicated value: 47.2mm
